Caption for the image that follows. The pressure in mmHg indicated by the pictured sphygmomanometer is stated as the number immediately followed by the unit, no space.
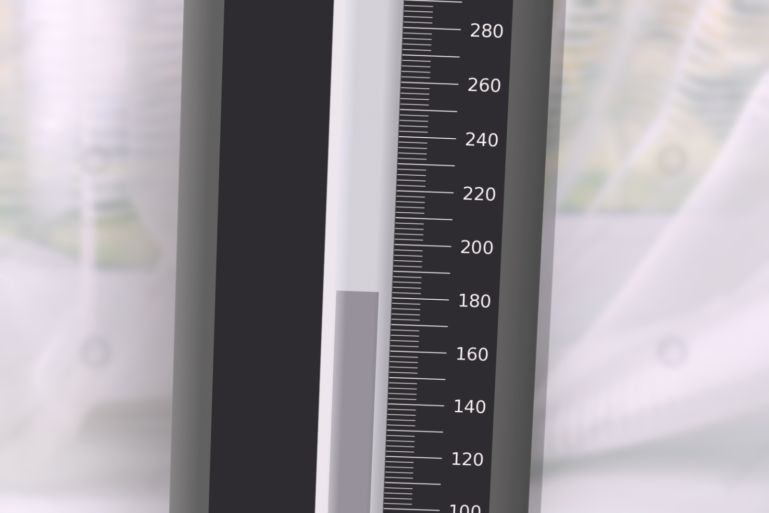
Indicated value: 182mmHg
